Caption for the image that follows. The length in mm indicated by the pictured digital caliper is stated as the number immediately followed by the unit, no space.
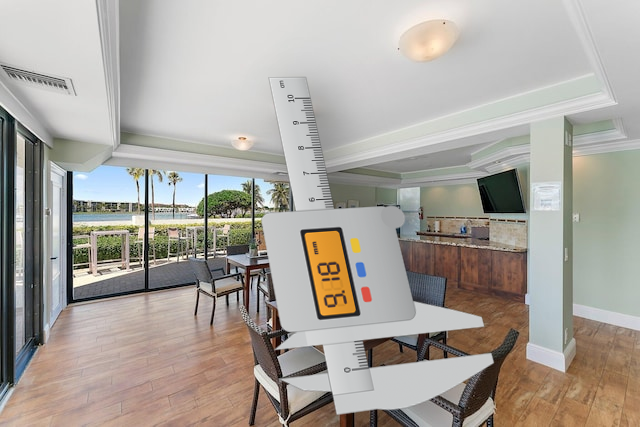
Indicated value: 9.18mm
